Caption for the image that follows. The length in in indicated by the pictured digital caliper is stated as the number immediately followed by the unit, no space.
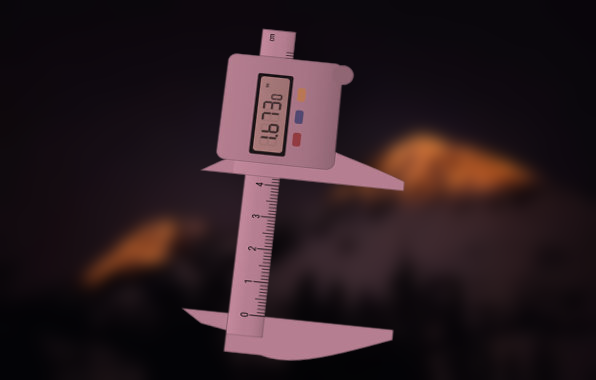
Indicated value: 1.6730in
